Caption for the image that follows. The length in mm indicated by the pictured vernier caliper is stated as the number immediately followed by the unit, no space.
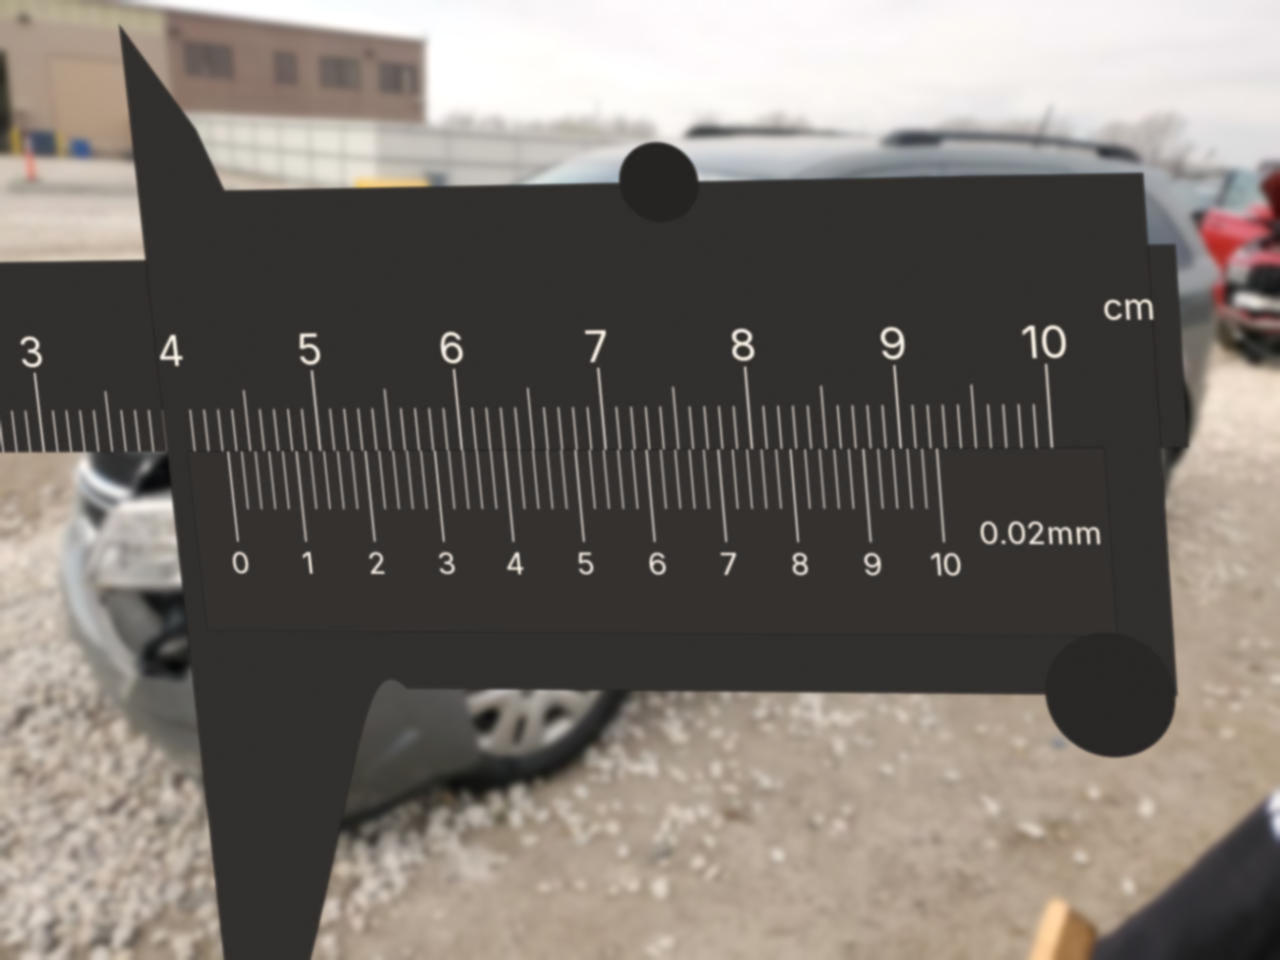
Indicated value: 43.4mm
